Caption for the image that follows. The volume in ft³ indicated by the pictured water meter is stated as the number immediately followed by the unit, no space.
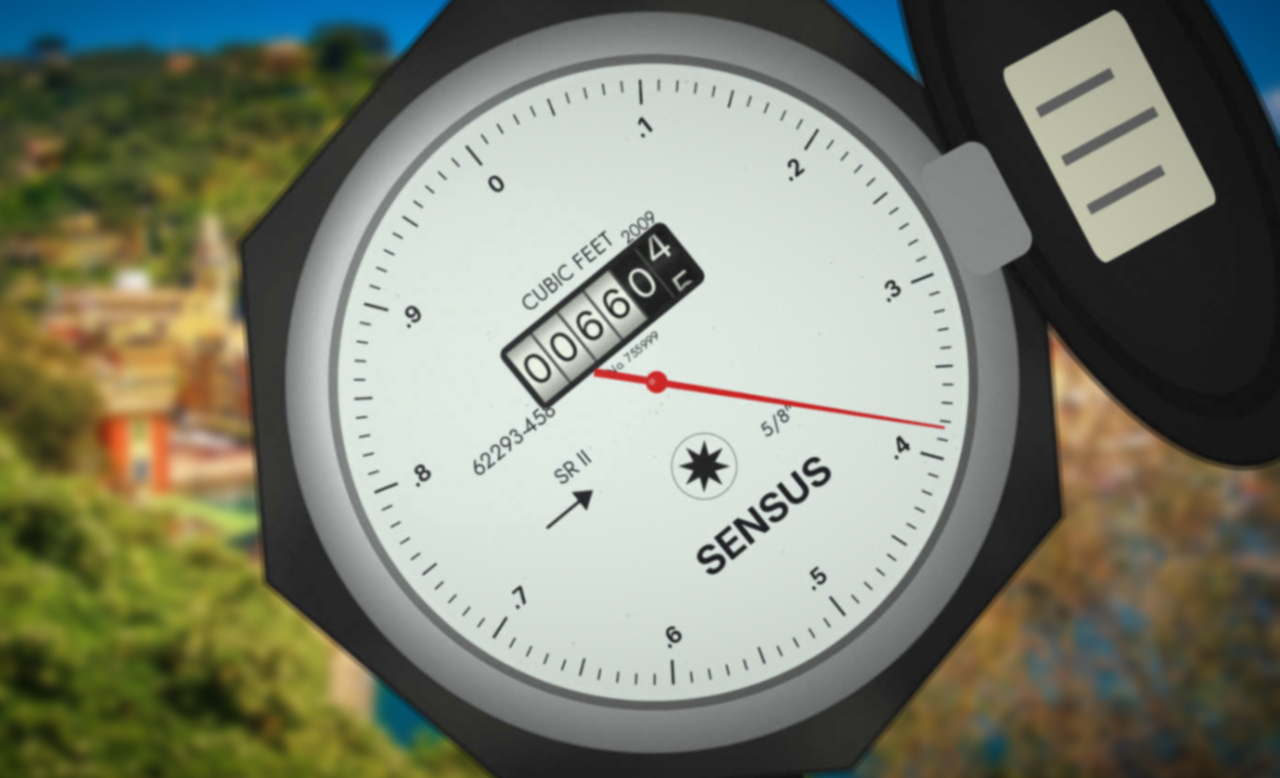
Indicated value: 6604.38ft³
